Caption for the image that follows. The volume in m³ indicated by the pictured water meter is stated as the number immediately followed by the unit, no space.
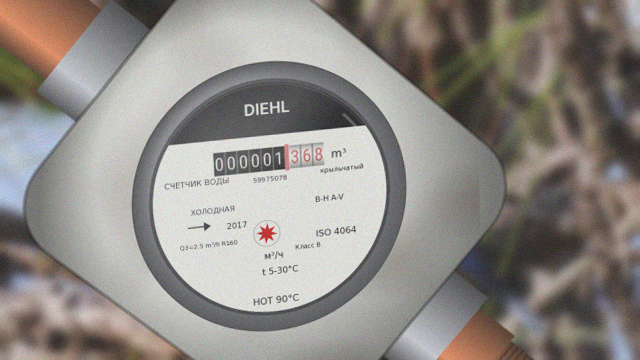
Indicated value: 1.368m³
